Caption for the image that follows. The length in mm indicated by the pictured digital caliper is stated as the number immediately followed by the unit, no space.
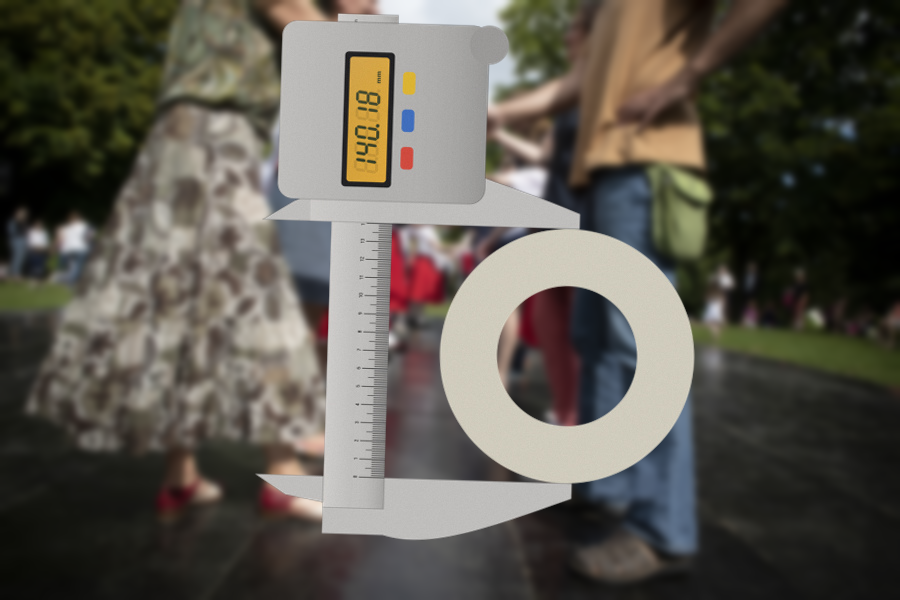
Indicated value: 140.18mm
